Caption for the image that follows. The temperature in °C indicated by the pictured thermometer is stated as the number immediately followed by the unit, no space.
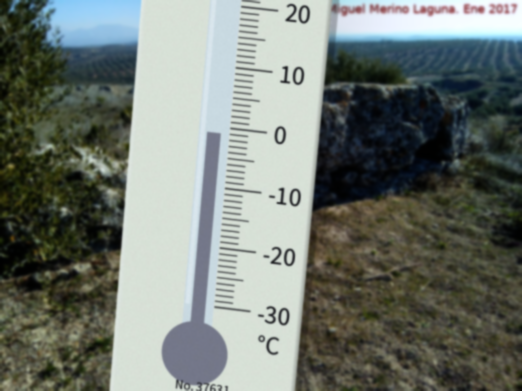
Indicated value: -1°C
